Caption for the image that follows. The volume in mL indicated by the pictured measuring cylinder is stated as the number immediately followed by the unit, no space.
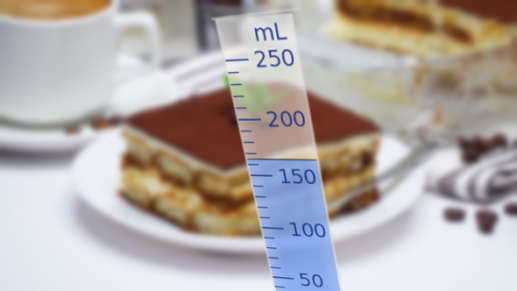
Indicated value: 165mL
